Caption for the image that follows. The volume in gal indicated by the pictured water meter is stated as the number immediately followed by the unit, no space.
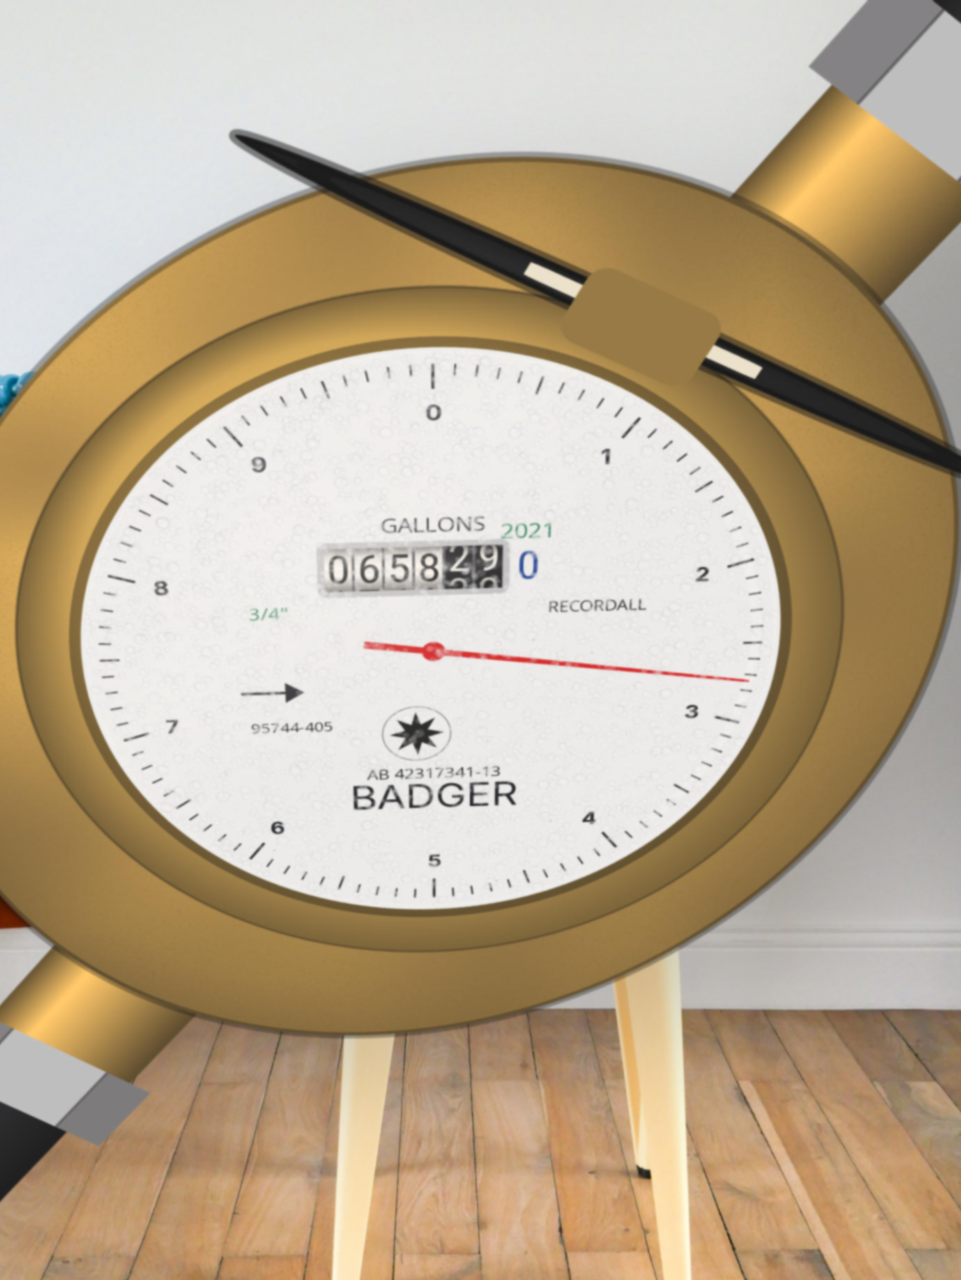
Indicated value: 658292.7gal
